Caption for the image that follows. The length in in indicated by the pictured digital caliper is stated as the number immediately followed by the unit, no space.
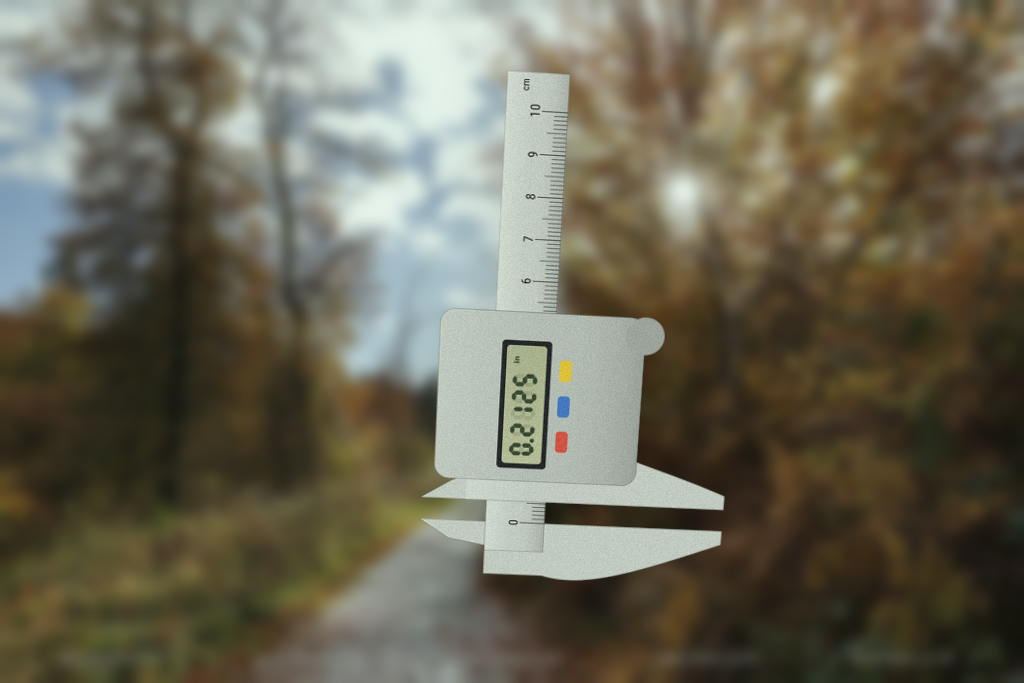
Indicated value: 0.2125in
